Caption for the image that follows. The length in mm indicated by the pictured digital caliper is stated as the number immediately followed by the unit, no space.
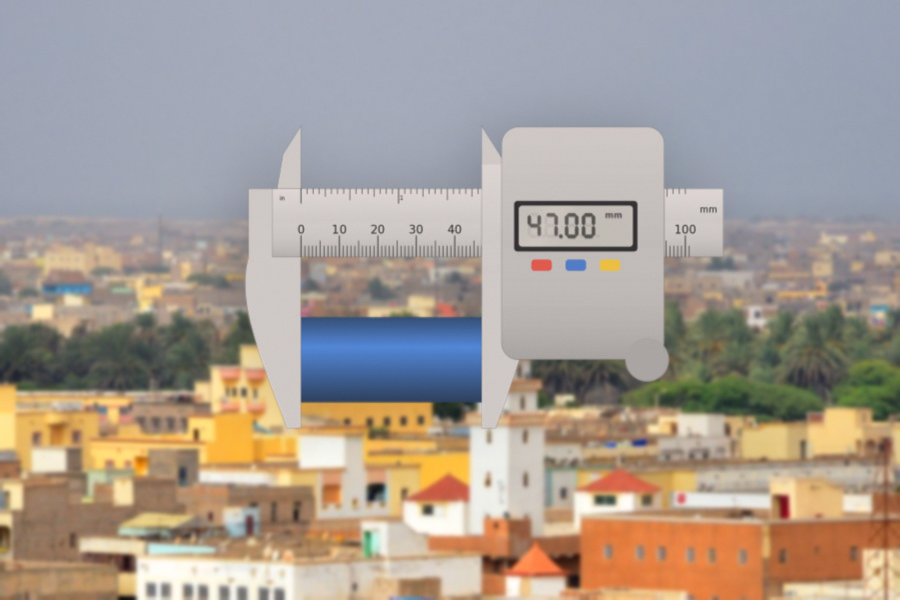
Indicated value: 47.00mm
